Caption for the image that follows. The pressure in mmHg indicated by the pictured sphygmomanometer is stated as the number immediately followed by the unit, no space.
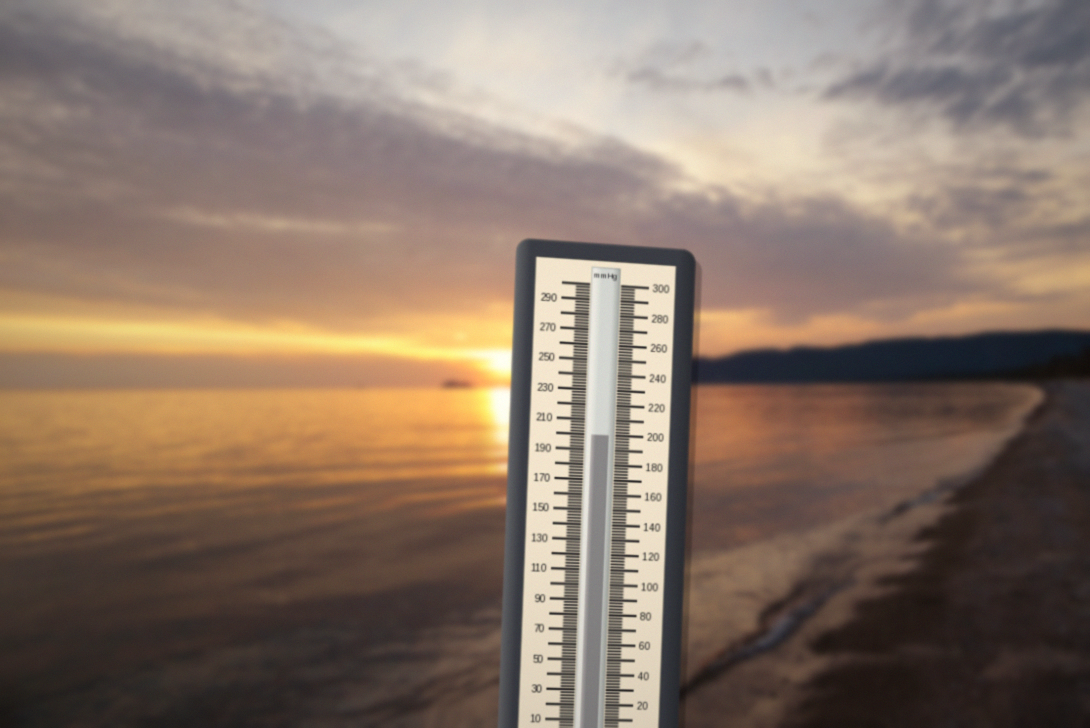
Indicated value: 200mmHg
